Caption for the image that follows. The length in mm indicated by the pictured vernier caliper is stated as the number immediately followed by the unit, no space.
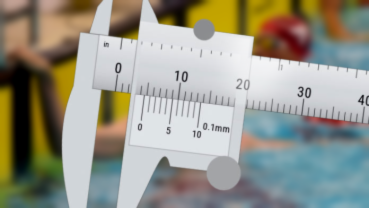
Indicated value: 4.6mm
